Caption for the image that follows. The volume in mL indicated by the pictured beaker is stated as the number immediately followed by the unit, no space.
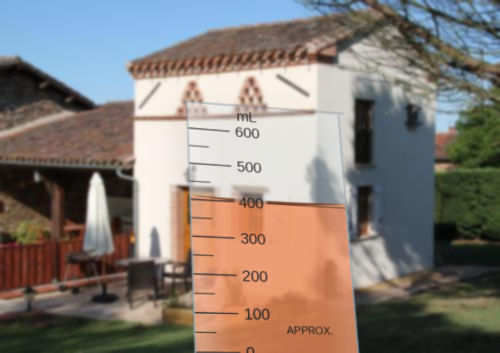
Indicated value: 400mL
